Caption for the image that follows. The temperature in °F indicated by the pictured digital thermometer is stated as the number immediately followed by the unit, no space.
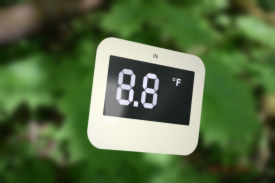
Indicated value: 8.8°F
